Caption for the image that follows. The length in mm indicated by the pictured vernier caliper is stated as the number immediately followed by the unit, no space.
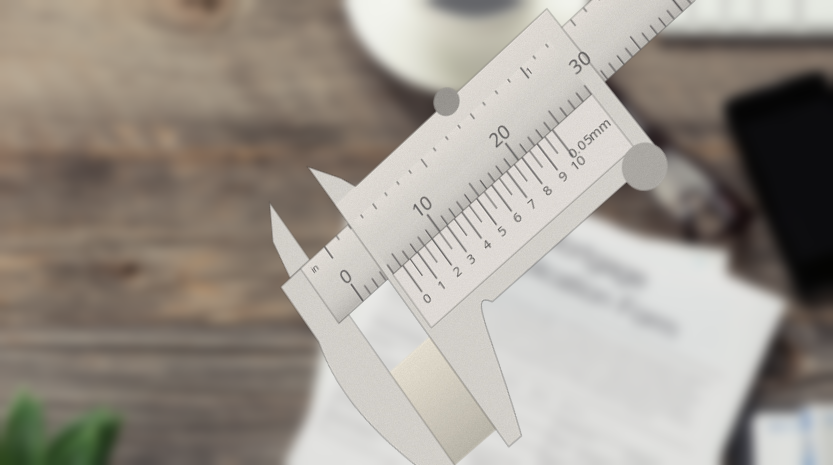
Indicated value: 5.2mm
